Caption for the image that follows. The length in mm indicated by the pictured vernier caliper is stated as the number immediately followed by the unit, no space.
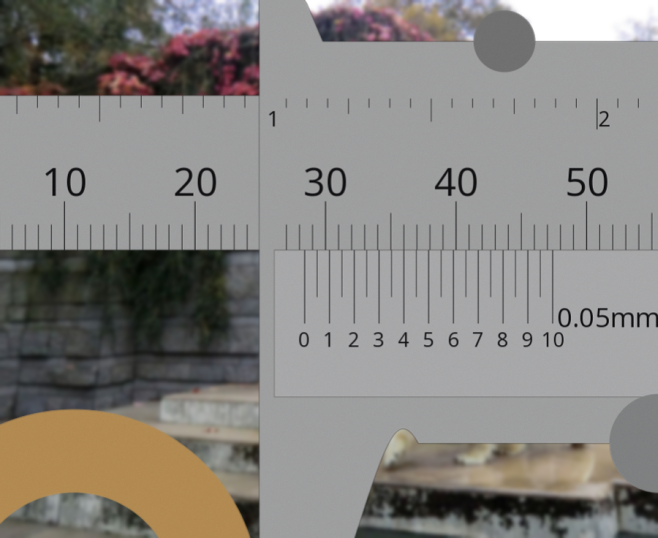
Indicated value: 28.4mm
